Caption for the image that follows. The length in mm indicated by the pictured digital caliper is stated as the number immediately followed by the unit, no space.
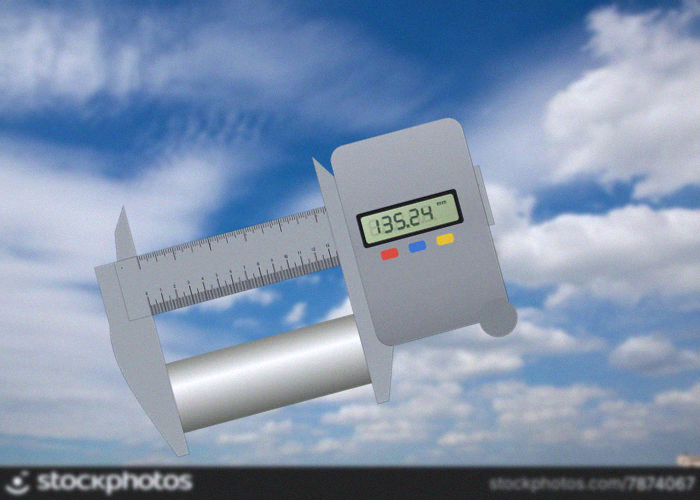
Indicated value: 135.24mm
